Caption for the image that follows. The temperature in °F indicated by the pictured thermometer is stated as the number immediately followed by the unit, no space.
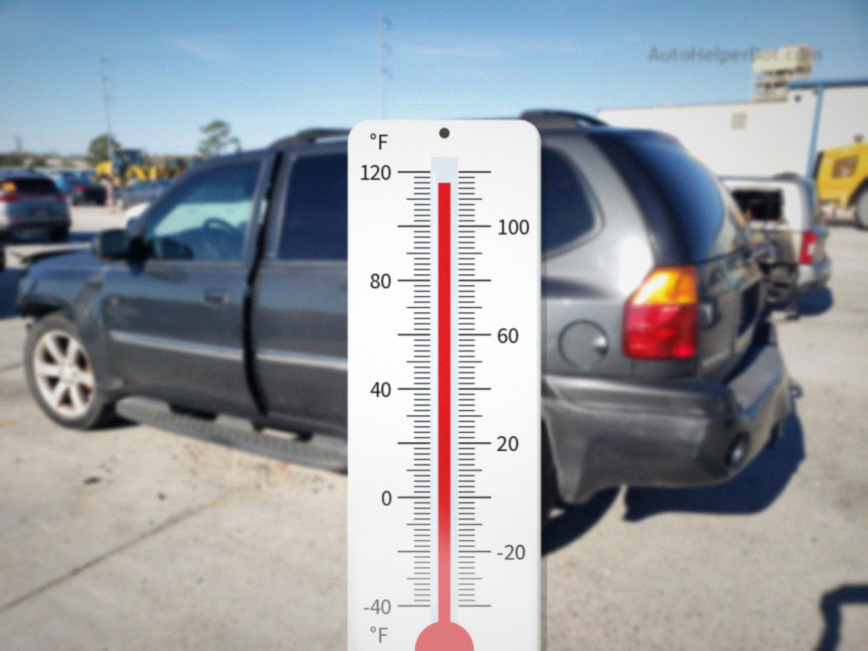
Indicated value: 116°F
